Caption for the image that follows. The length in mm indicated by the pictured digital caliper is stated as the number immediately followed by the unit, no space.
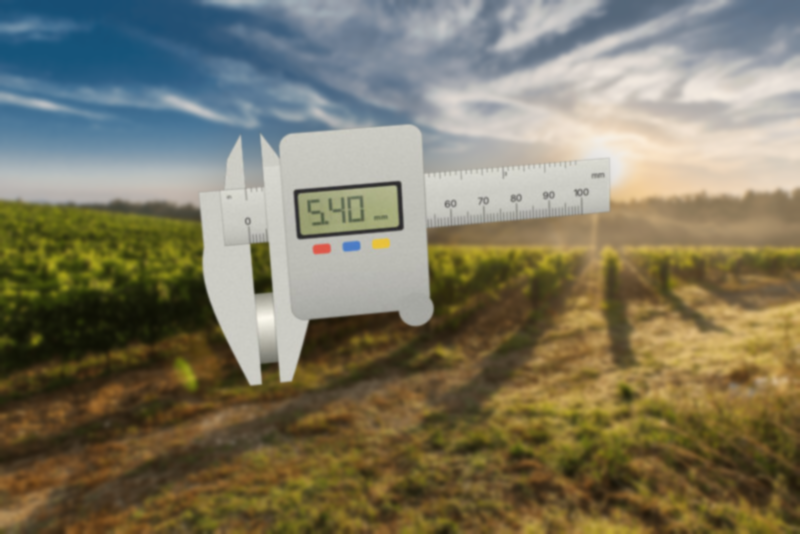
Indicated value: 5.40mm
